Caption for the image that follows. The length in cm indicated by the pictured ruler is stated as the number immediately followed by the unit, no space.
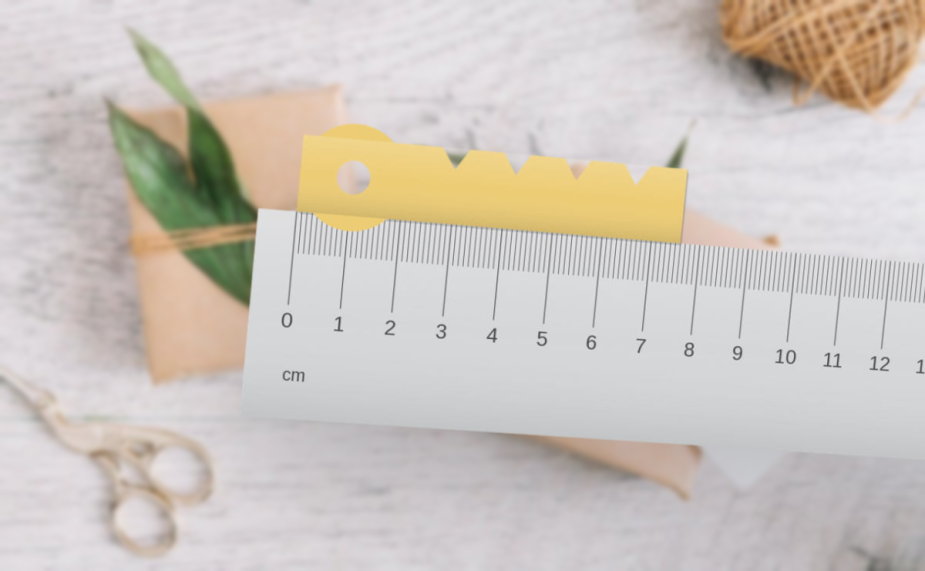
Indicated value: 7.6cm
